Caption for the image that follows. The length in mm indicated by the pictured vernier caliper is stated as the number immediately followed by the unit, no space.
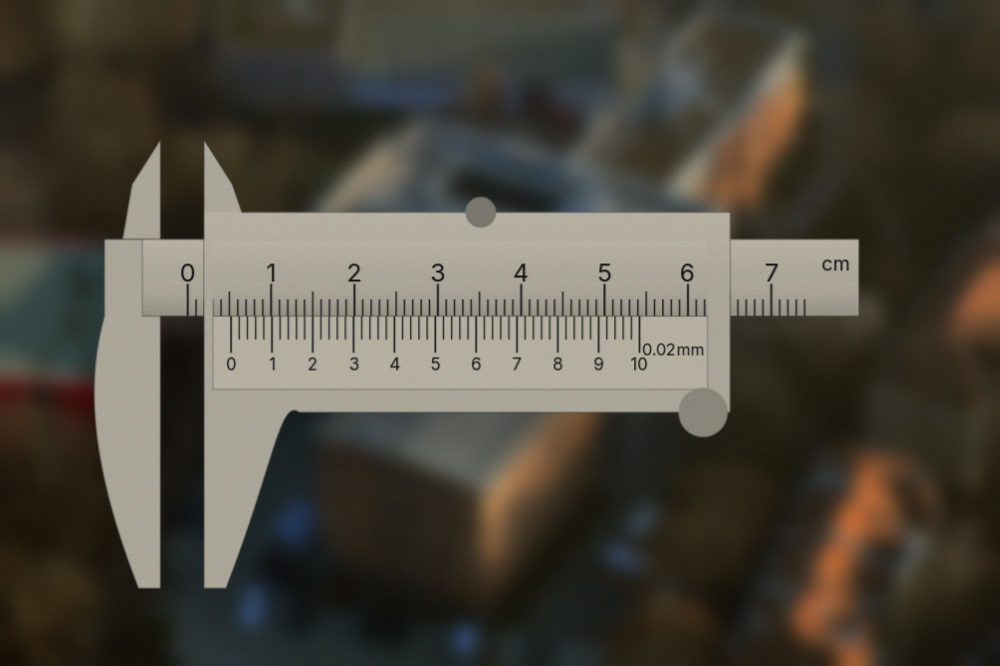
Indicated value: 5.2mm
